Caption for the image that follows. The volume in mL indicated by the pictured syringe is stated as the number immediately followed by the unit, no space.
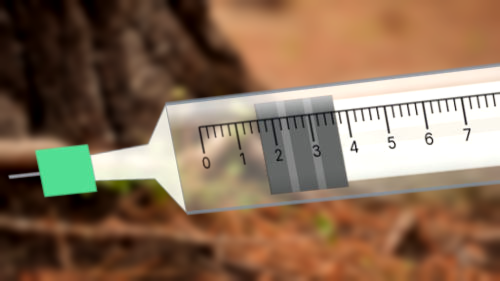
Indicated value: 1.6mL
